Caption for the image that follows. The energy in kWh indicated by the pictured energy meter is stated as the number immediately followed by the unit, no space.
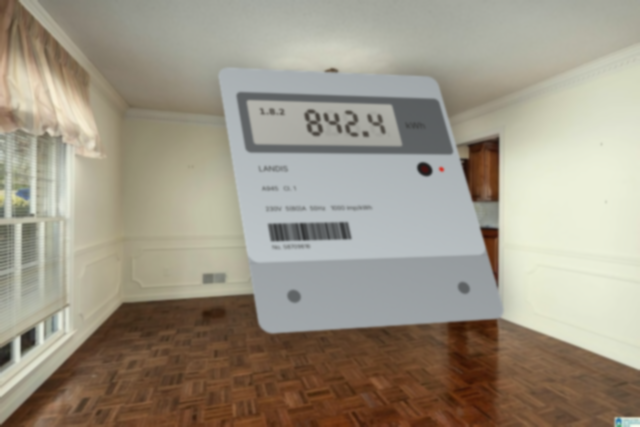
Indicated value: 842.4kWh
